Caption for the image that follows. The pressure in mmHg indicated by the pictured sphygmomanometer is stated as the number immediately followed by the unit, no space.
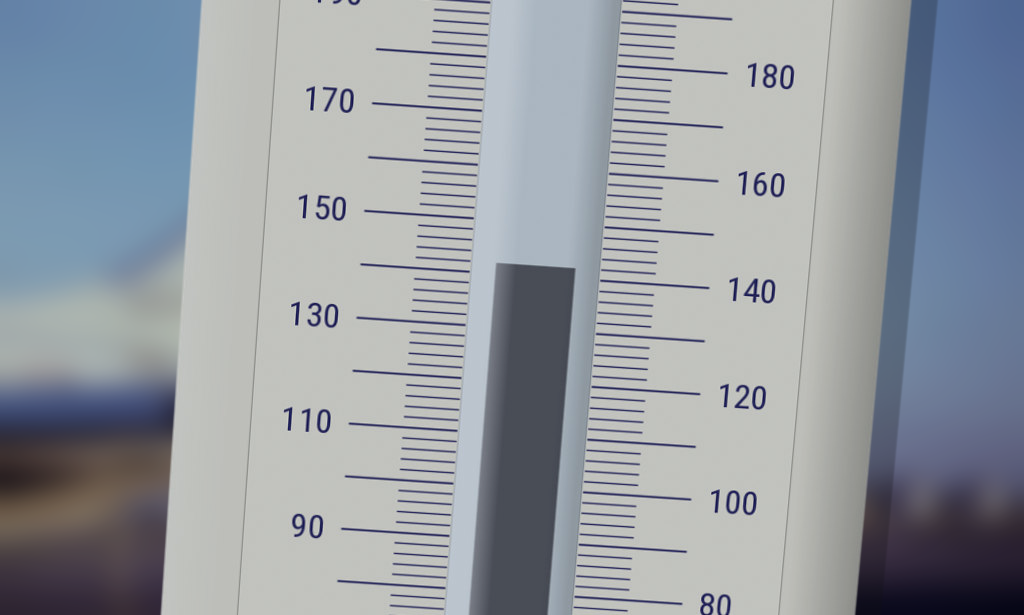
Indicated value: 142mmHg
